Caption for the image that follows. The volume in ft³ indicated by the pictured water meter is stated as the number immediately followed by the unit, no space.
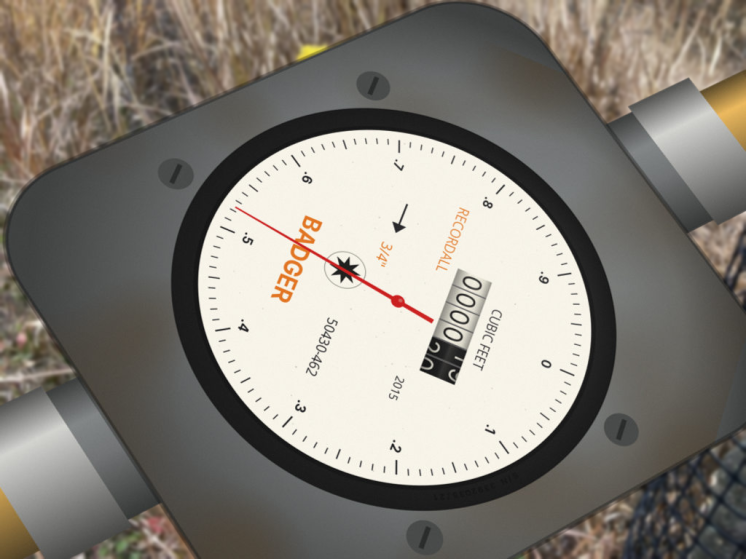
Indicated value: 19.52ft³
